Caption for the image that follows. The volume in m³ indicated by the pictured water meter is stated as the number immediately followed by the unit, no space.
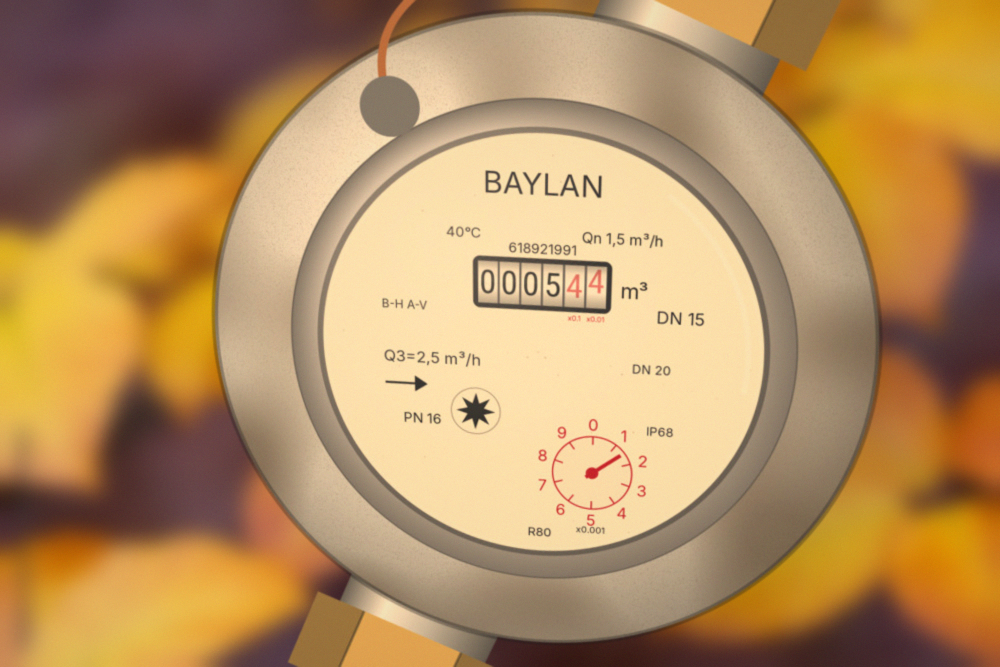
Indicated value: 5.441m³
